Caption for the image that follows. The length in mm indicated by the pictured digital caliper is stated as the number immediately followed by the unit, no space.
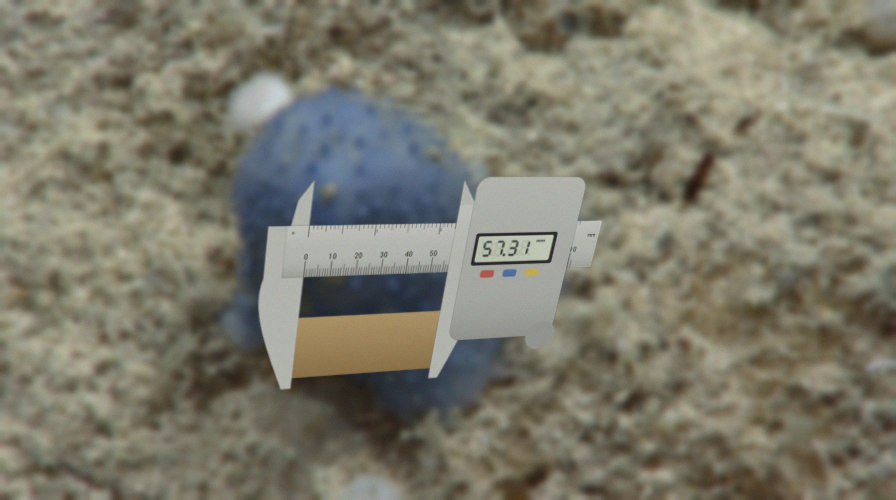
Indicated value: 57.31mm
